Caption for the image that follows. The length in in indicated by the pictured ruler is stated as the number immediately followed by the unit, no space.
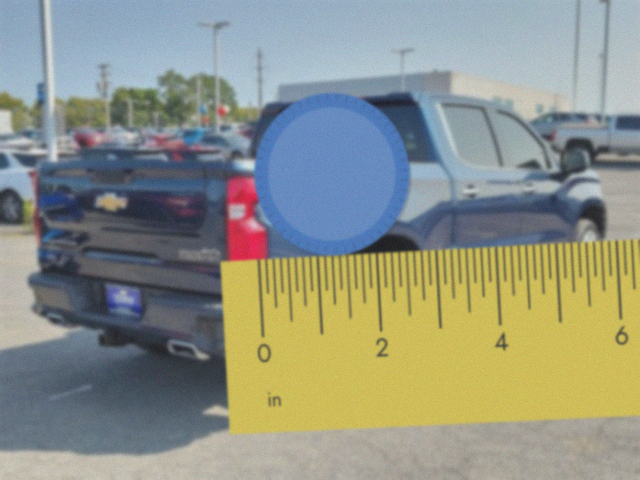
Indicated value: 2.625in
